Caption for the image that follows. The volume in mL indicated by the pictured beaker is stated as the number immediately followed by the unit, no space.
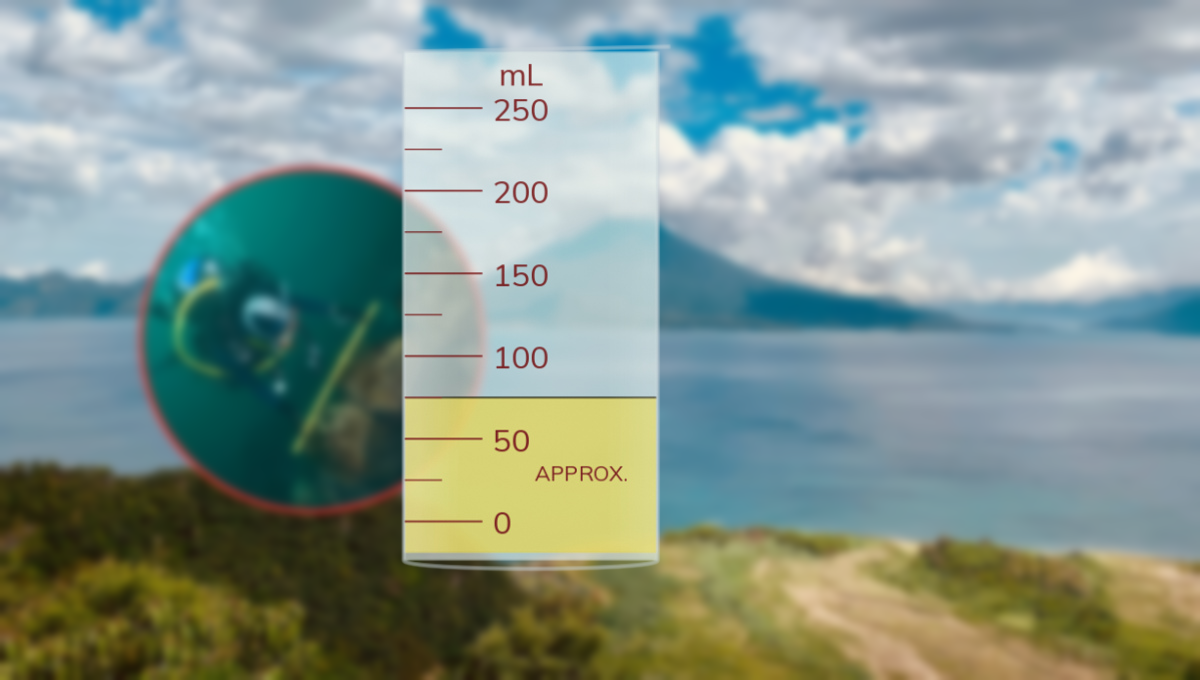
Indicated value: 75mL
